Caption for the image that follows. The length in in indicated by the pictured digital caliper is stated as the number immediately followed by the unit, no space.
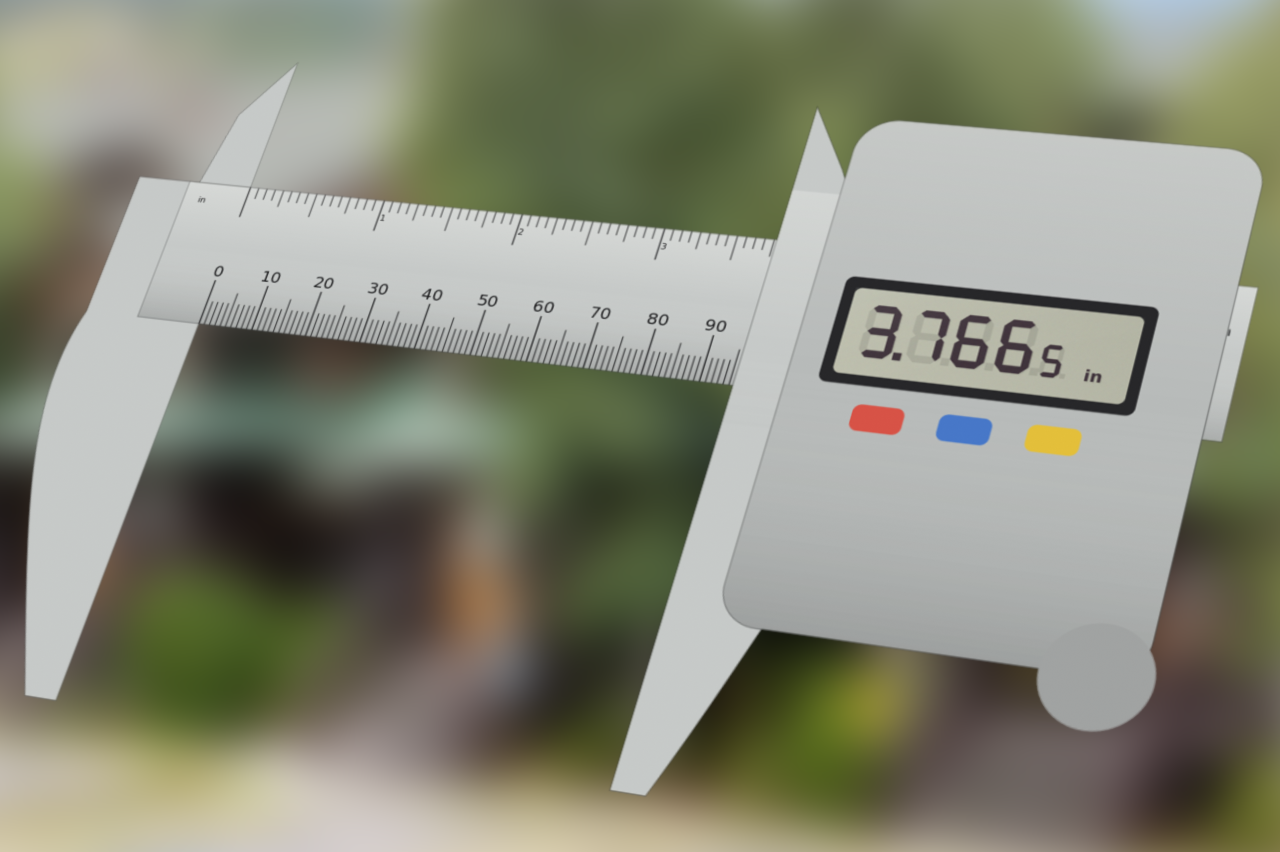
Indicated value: 3.7665in
